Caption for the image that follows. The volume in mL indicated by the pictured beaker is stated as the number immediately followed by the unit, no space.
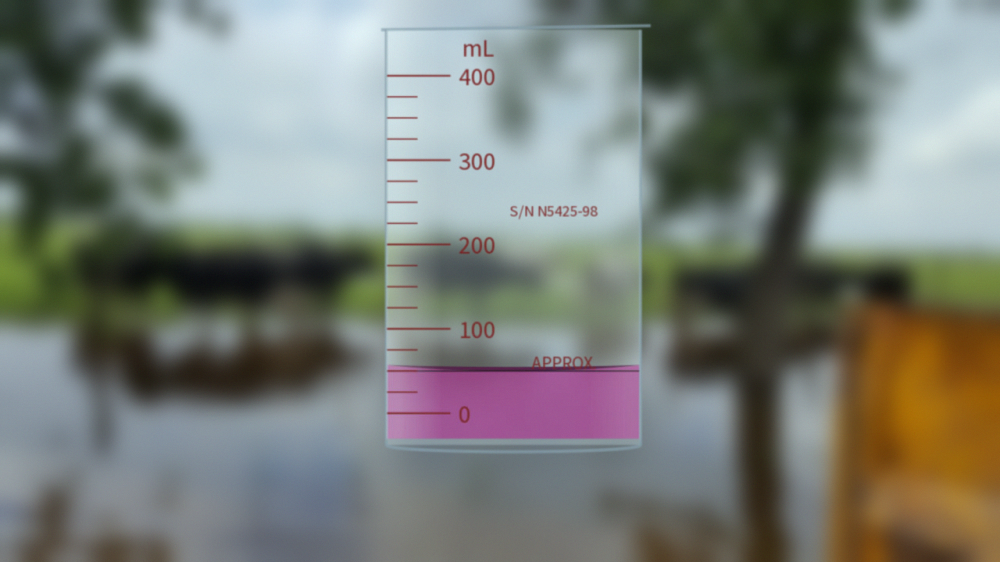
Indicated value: 50mL
